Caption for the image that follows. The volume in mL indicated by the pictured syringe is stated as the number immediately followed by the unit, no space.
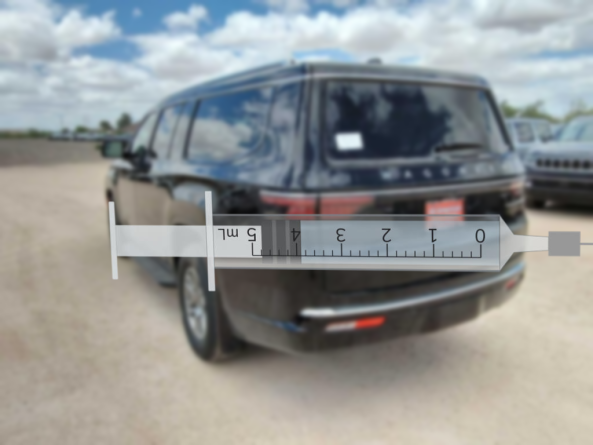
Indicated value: 3.9mL
